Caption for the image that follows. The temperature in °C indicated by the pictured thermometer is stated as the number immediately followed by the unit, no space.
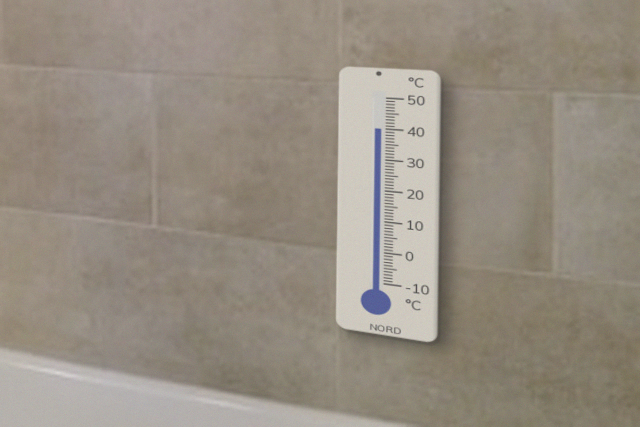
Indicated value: 40°C
